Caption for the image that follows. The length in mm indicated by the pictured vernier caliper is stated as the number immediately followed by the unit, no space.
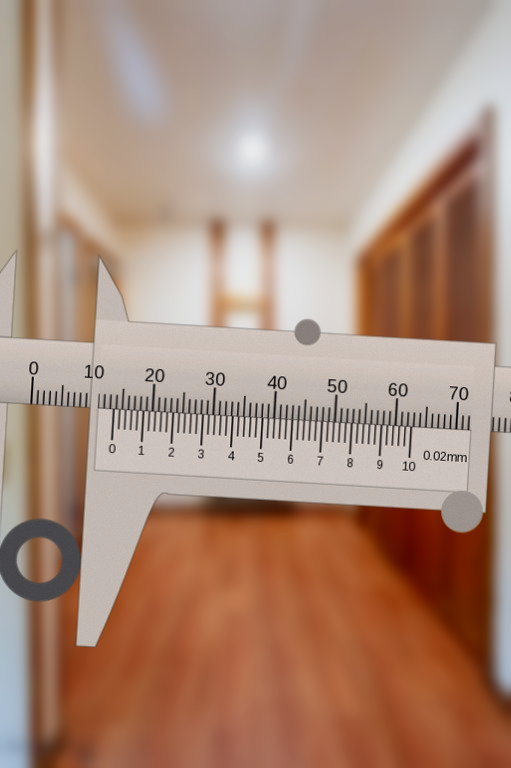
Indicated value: 13.6mm
